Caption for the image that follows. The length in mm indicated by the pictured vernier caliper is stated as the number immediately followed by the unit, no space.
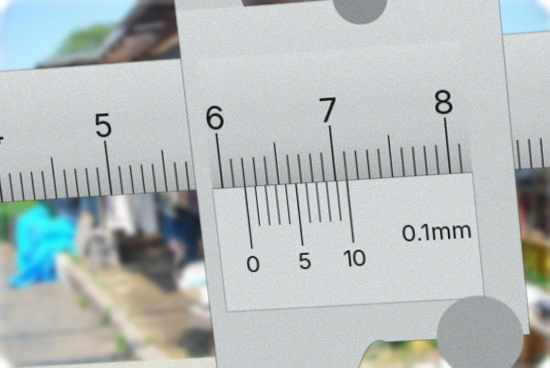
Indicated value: 62.0mm
